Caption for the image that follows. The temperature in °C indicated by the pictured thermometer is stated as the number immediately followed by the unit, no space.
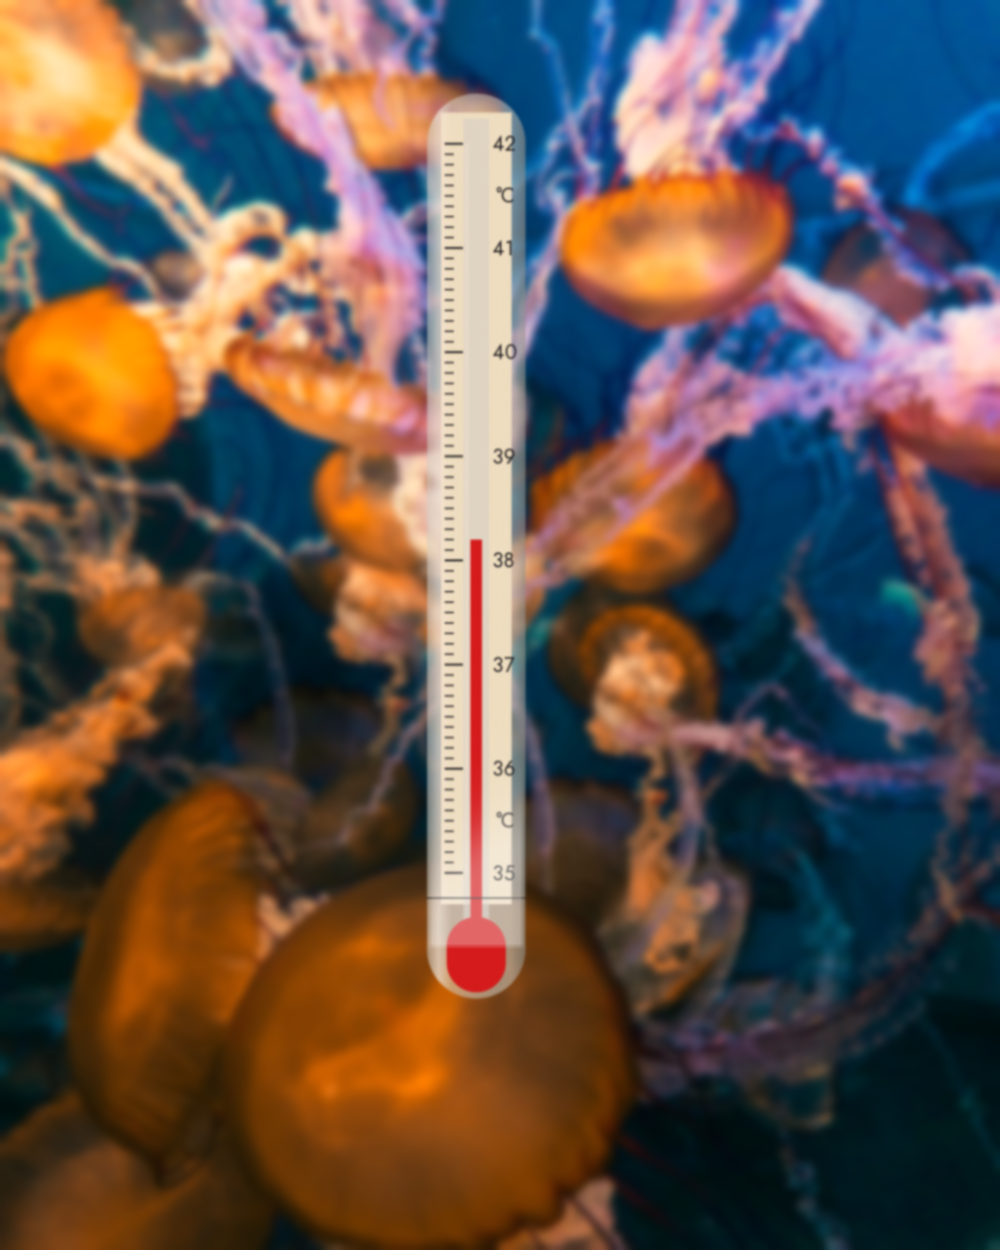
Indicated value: 38.2°C
